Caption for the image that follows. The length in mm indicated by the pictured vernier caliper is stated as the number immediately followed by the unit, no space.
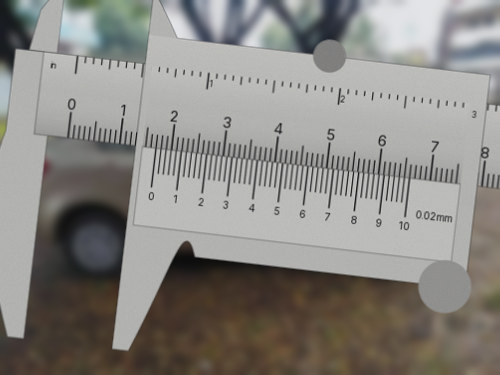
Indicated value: 17.0mm
